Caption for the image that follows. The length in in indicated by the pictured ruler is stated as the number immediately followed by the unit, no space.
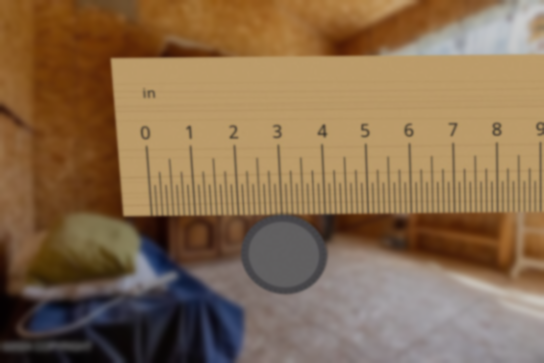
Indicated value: 2in
